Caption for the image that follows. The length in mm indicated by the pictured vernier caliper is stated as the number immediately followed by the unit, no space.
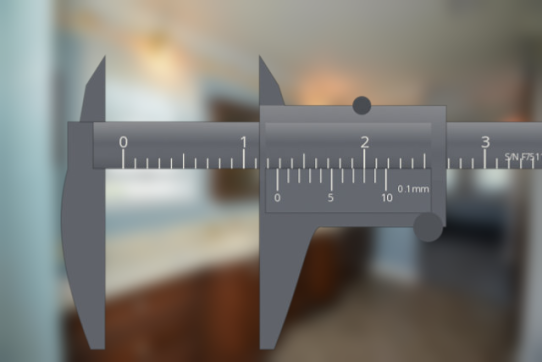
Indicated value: 12.8mm
